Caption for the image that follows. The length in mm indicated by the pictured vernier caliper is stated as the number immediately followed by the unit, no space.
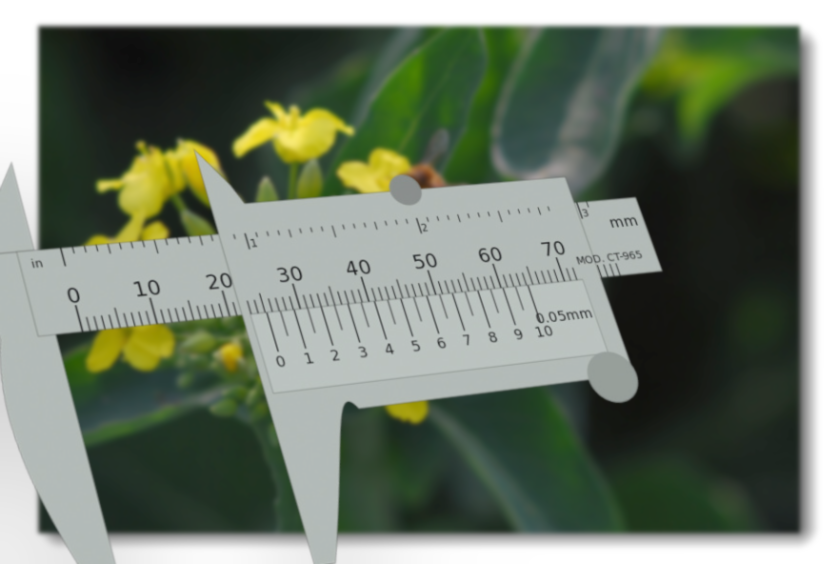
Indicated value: 25.2mm
